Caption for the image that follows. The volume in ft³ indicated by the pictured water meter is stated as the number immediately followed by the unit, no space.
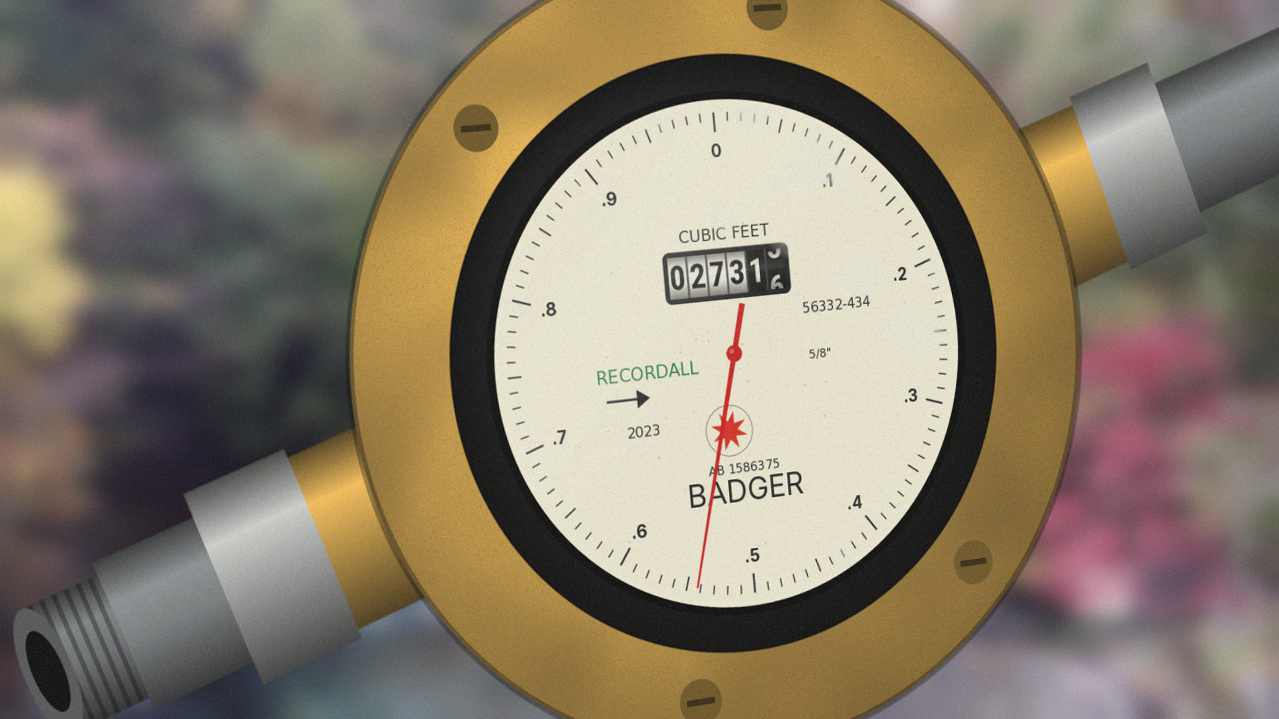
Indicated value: 27315.54ft³
